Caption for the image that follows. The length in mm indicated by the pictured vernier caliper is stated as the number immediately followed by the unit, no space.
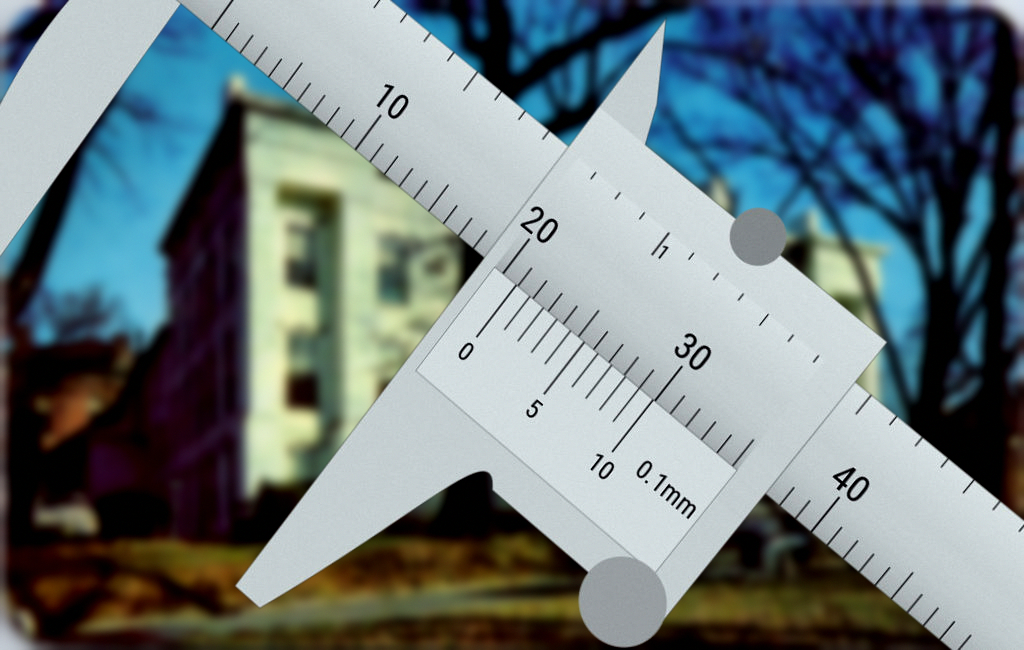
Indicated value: 20.9mm
